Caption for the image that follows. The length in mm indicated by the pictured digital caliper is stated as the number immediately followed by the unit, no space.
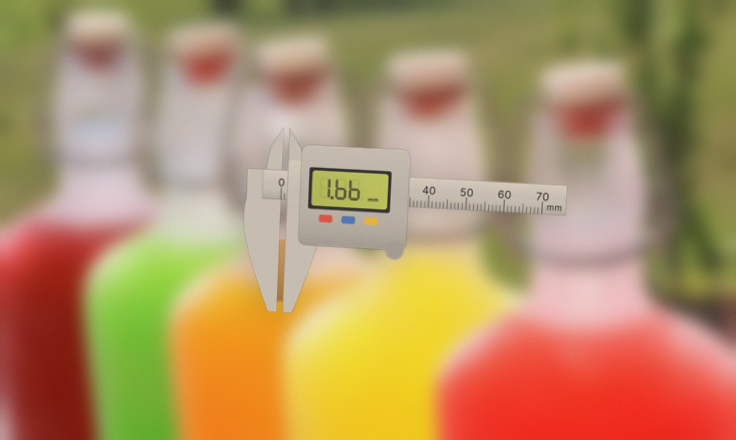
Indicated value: 1.66mm
